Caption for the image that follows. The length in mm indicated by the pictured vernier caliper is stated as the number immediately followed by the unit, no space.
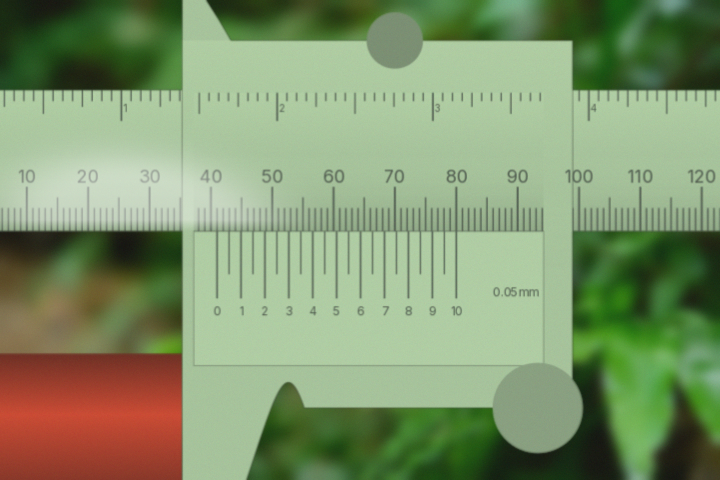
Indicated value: 41.0mm
